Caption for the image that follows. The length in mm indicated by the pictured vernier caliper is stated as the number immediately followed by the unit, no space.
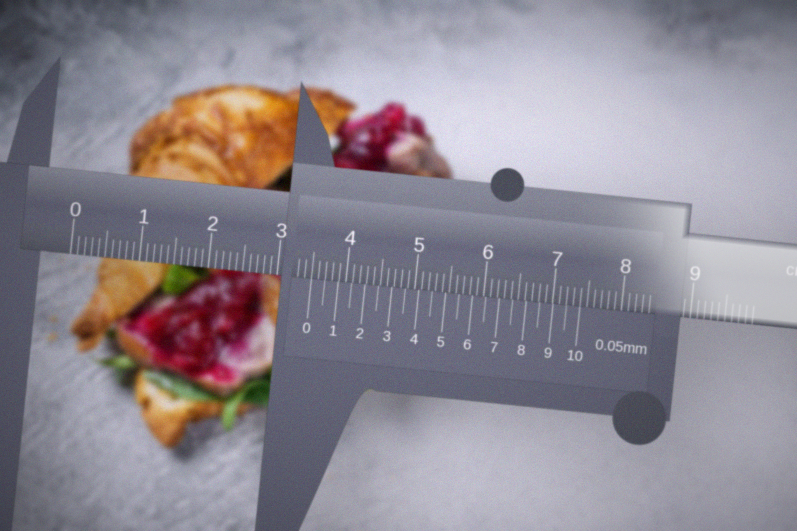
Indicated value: 35.0mm
